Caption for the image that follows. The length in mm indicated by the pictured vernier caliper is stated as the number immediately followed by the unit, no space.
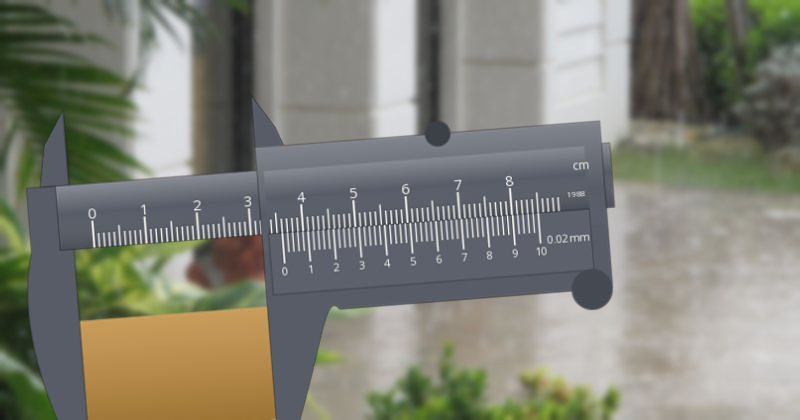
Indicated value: 36.0mm
